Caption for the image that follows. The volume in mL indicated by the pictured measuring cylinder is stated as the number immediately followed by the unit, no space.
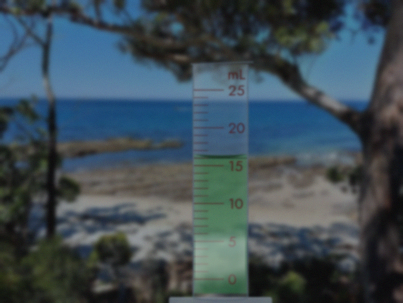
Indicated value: 16mL
